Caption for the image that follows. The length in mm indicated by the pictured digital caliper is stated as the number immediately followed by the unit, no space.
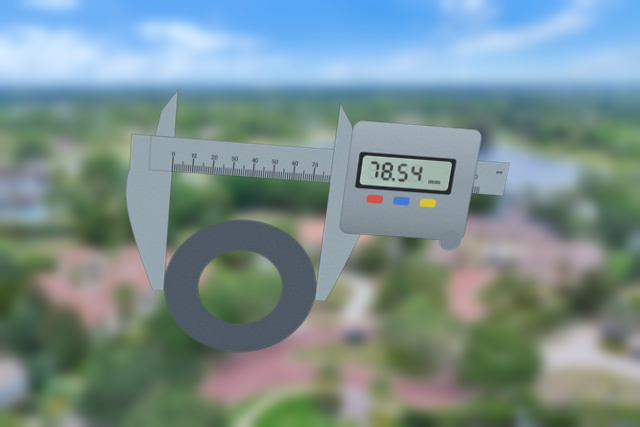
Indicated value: 78.54mm
